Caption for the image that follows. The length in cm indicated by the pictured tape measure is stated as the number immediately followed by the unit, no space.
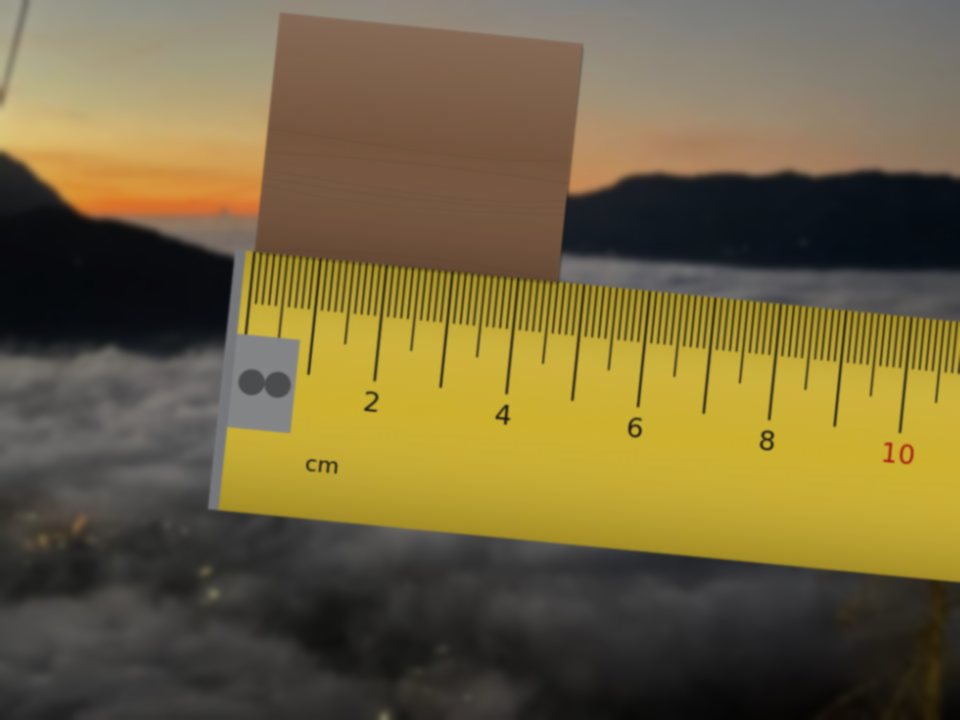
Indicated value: 4.6cm
